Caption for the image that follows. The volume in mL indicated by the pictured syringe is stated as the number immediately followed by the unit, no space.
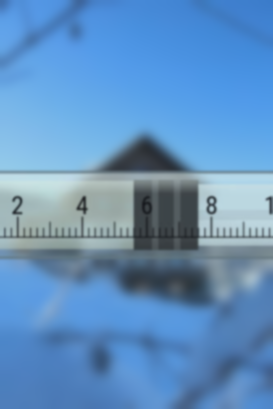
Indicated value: 5.6mL
